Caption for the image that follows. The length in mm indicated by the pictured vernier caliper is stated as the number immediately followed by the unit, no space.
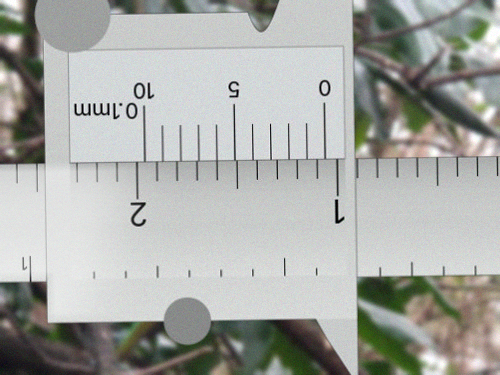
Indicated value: 10.6mm
